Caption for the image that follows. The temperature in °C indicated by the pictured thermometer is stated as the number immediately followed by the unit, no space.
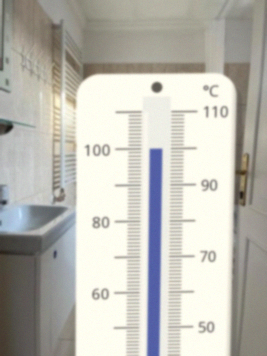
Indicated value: 100°C
